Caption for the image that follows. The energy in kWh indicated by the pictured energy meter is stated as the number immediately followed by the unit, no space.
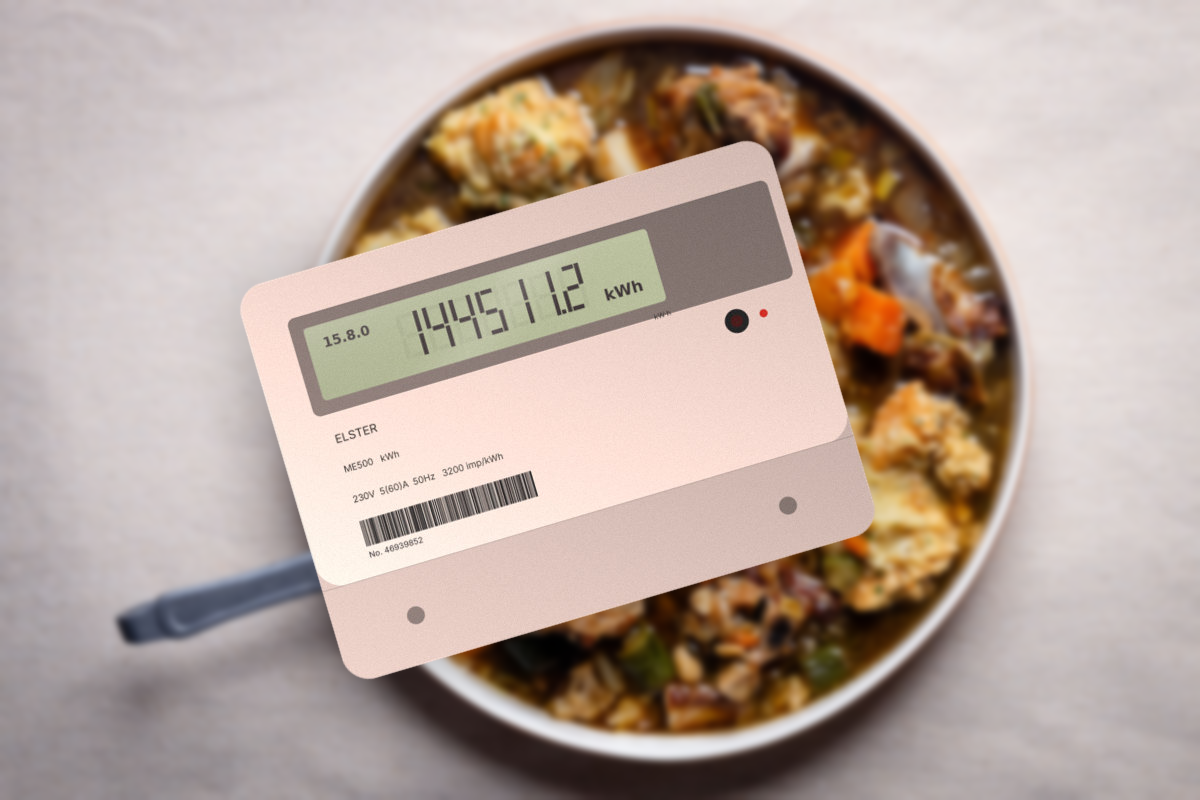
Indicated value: 144511.2kWh
